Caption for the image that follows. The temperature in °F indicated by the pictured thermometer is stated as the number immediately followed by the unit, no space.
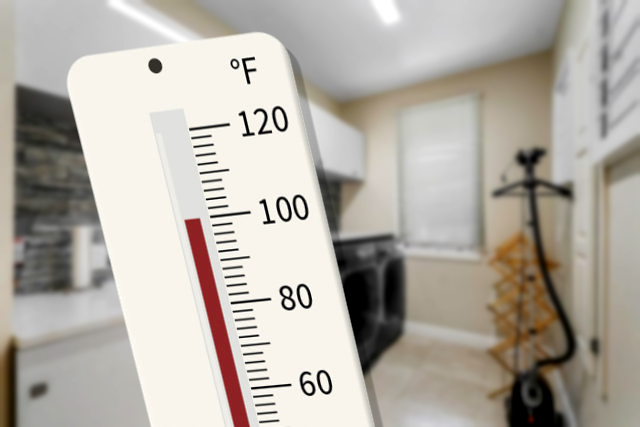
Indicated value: 100°F
